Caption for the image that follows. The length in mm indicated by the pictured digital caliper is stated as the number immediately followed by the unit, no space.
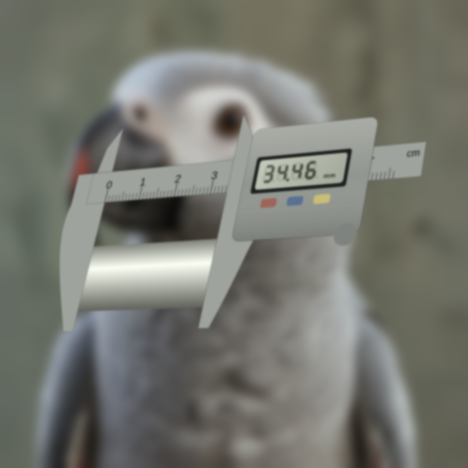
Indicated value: 34.46mm
